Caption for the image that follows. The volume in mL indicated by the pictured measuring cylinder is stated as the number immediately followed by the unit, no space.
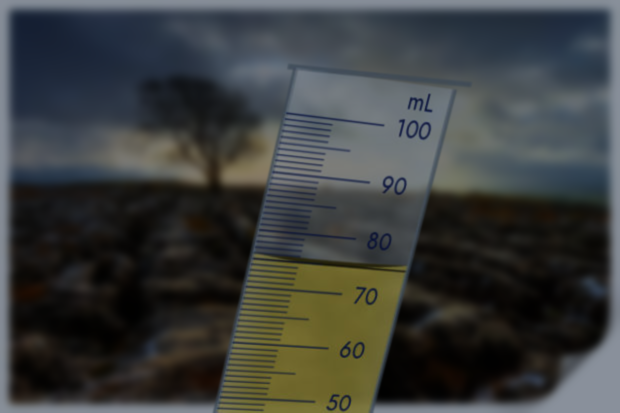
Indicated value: 75mL
